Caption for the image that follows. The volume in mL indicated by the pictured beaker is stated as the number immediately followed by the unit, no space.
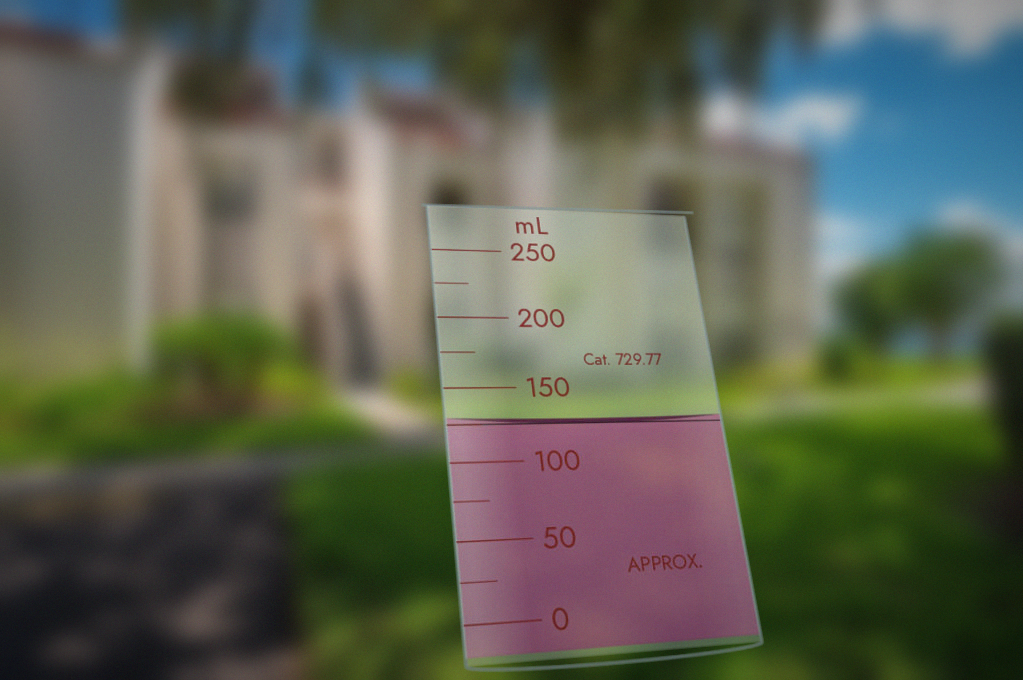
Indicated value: 125mL
